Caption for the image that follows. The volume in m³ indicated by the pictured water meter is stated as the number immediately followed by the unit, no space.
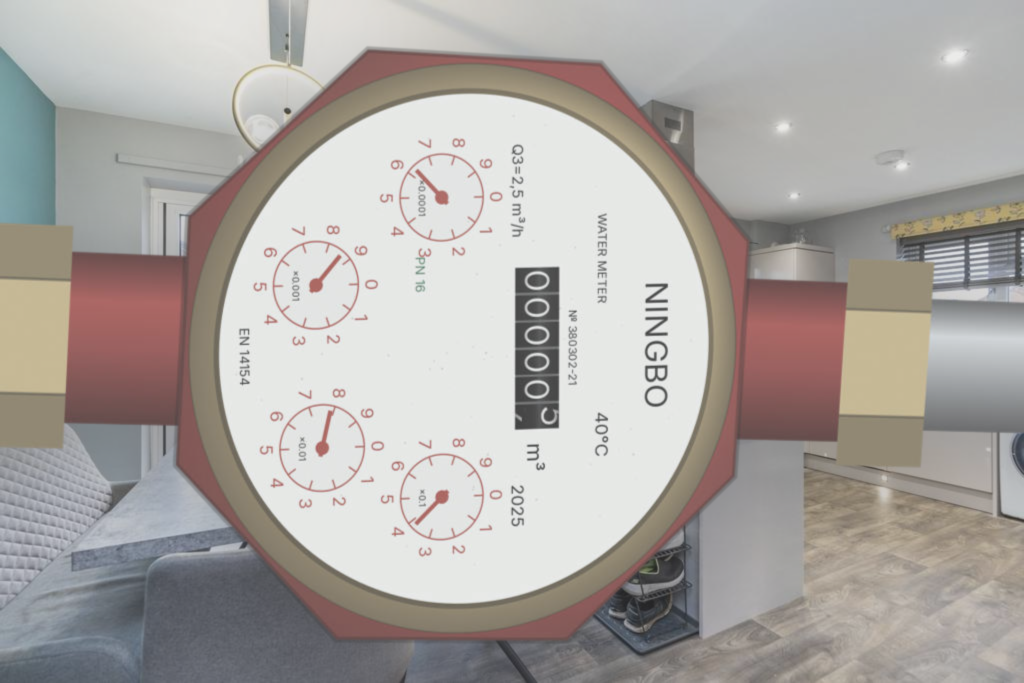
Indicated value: 5.3786m³
